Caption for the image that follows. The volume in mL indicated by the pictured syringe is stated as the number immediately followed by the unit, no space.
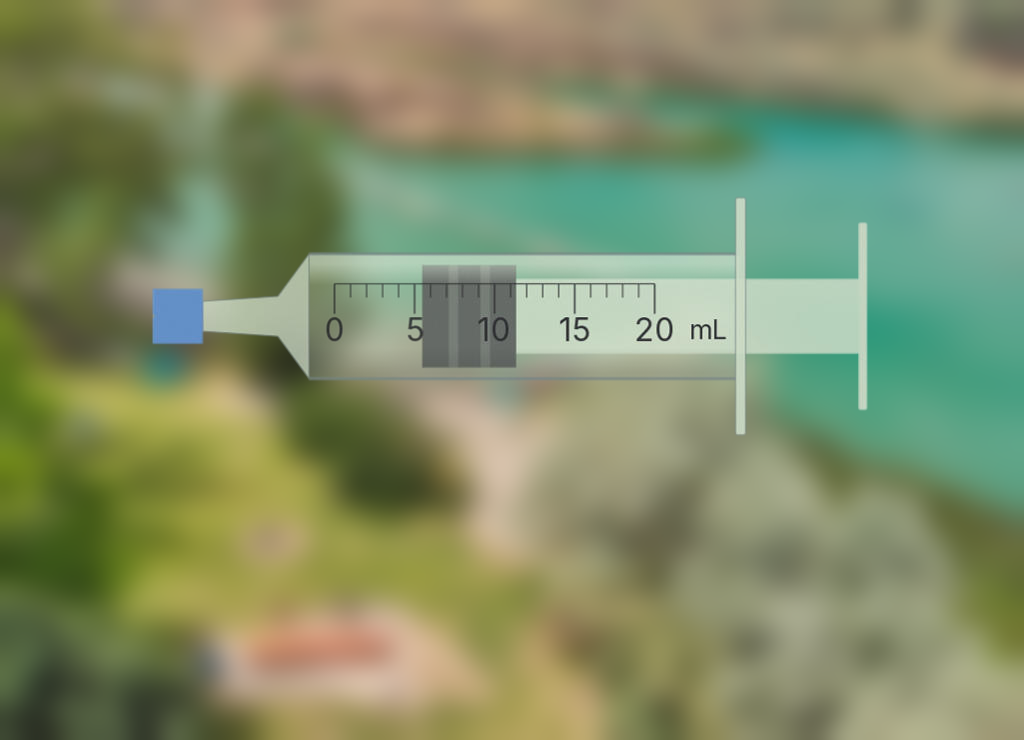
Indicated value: 5.5mL
